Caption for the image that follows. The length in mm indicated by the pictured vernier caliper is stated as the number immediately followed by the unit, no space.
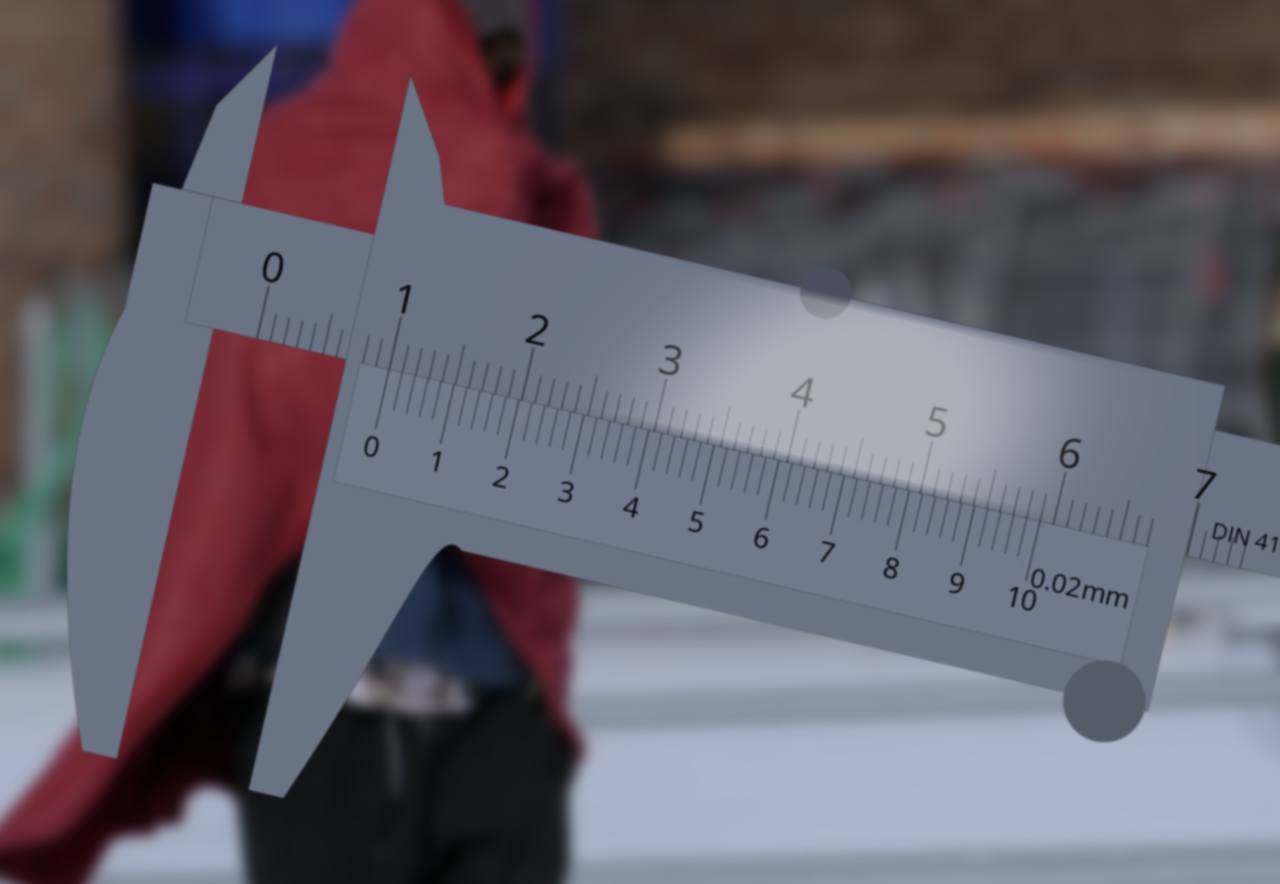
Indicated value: 10.0mm
